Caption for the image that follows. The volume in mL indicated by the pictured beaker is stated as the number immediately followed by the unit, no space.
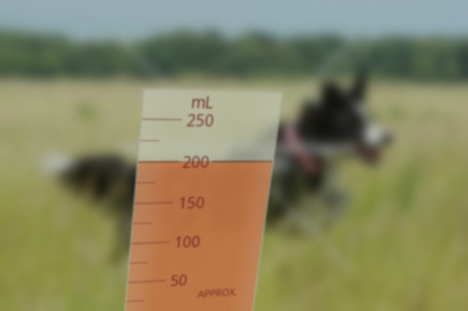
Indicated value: 200mL
